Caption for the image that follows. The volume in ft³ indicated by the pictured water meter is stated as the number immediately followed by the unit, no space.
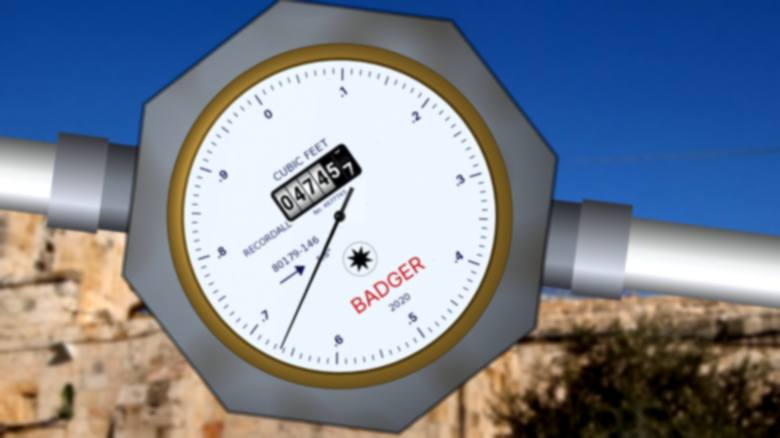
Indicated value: 47456.66ft³
